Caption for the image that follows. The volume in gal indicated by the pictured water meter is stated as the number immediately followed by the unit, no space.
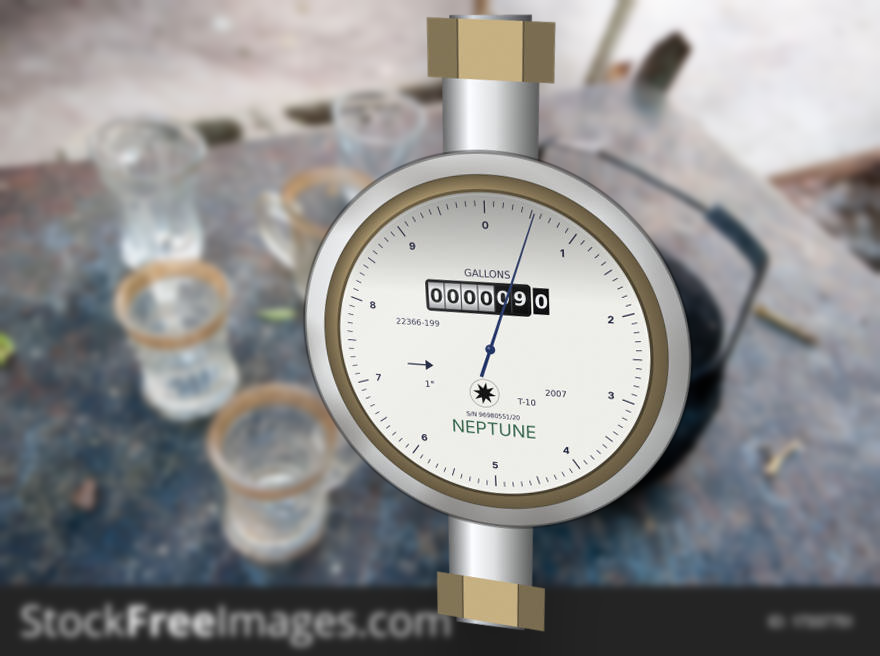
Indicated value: 90.5gal
